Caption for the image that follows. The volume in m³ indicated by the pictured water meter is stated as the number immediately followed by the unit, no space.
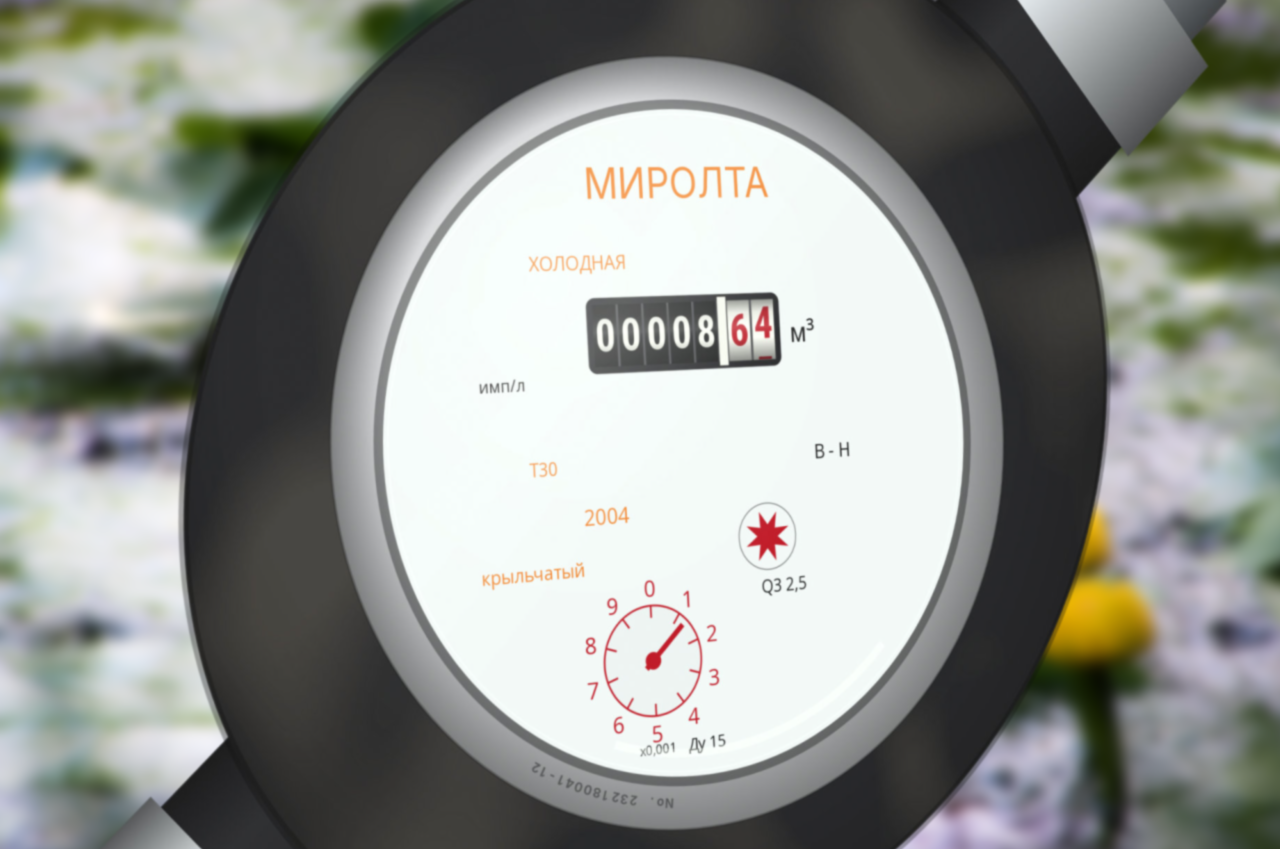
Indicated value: 8.641m³
